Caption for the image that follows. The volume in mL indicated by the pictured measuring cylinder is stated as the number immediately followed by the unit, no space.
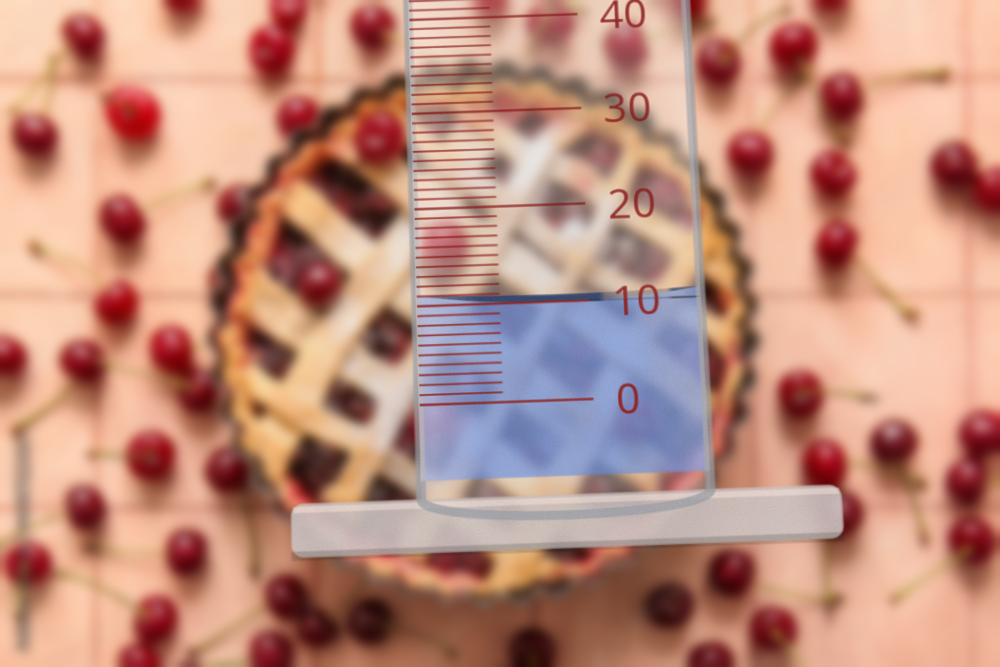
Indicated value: 10mL
